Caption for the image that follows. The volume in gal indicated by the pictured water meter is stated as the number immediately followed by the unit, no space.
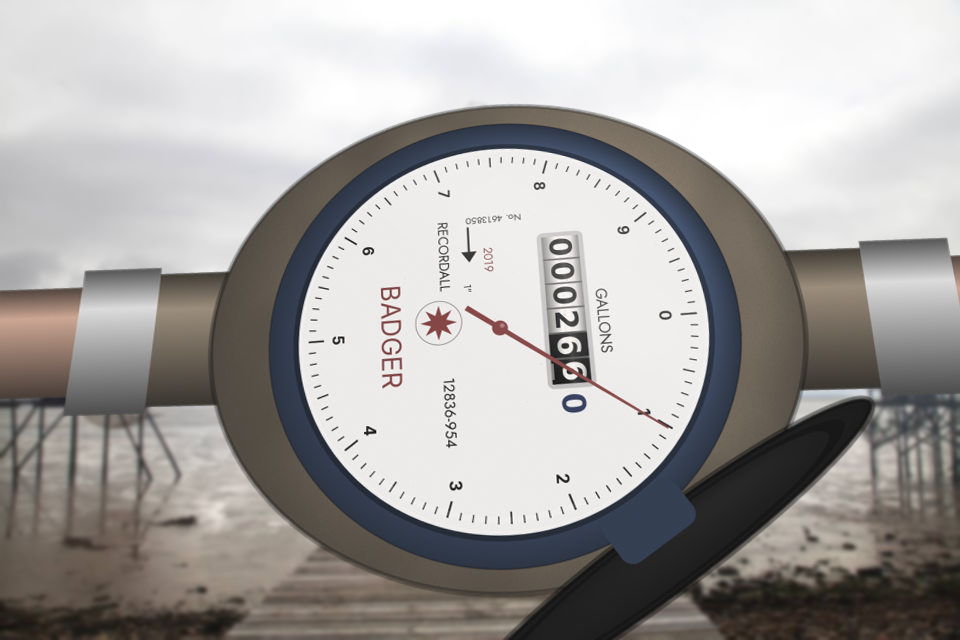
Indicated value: 2661.0gal
